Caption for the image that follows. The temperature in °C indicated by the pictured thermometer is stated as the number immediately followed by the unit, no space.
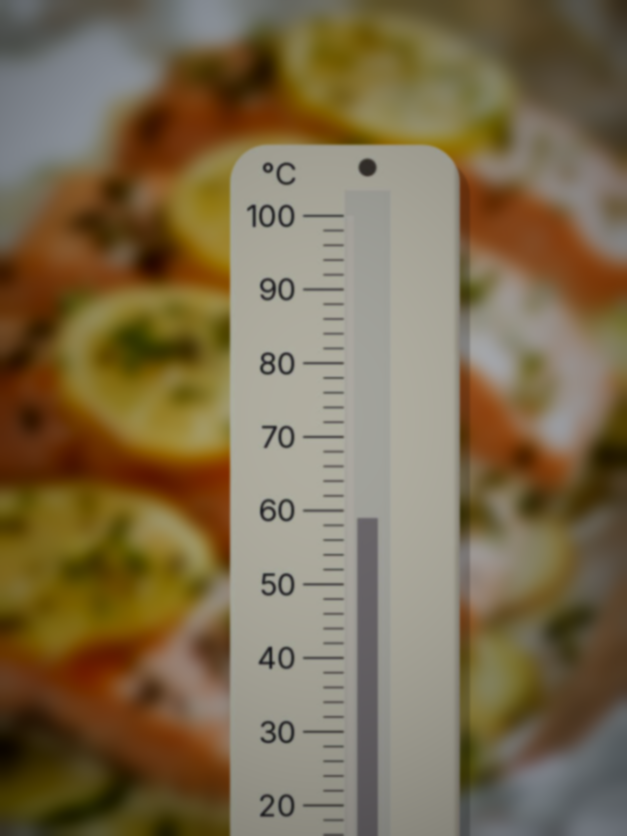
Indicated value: 59°C
